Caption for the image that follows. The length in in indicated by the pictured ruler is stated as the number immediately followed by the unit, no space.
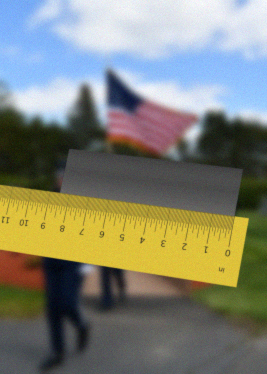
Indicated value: 8.5in
